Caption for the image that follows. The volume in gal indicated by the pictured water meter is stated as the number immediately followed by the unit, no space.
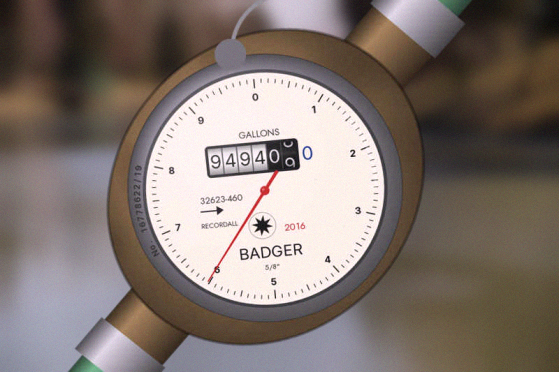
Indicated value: 9494086.0gal
